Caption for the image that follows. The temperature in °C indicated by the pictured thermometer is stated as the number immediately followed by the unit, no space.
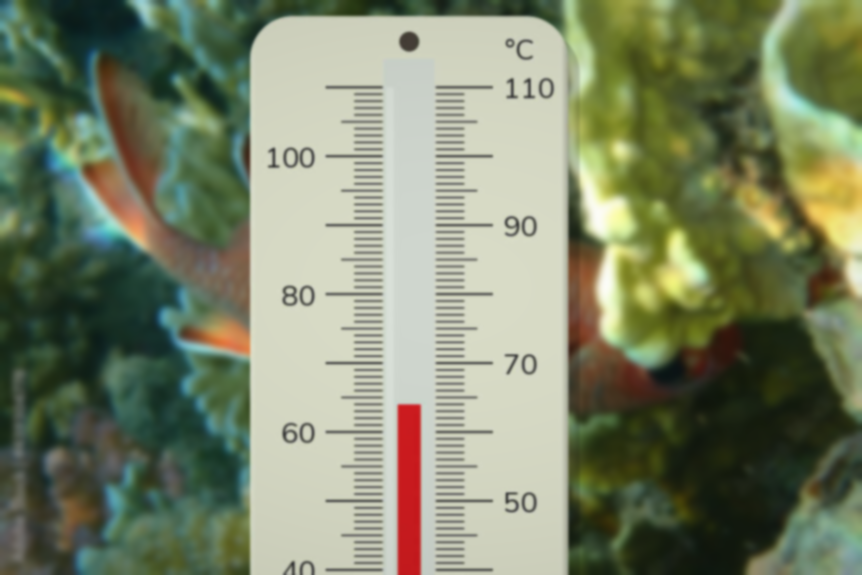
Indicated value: 64°C
